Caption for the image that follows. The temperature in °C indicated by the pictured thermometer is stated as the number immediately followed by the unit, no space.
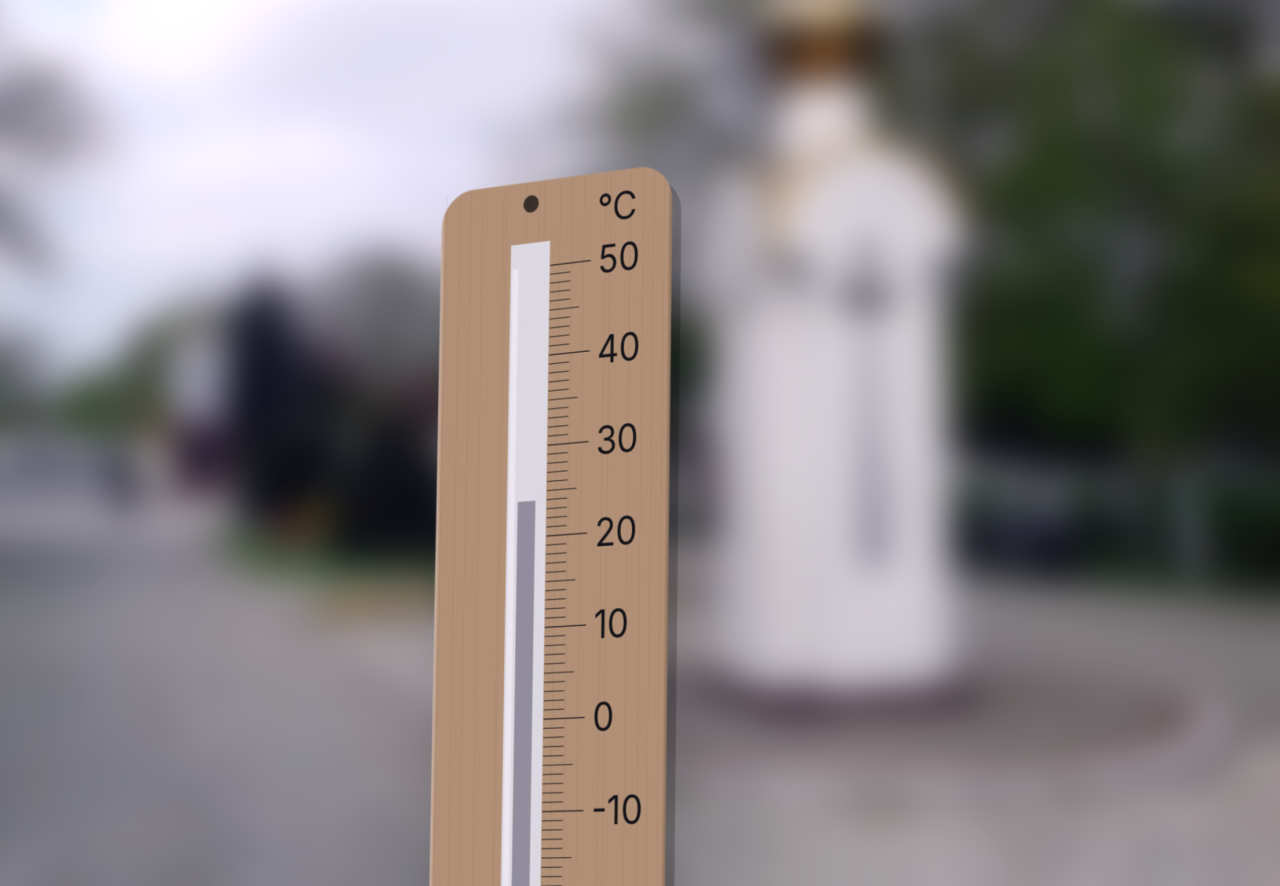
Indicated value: 24°C
